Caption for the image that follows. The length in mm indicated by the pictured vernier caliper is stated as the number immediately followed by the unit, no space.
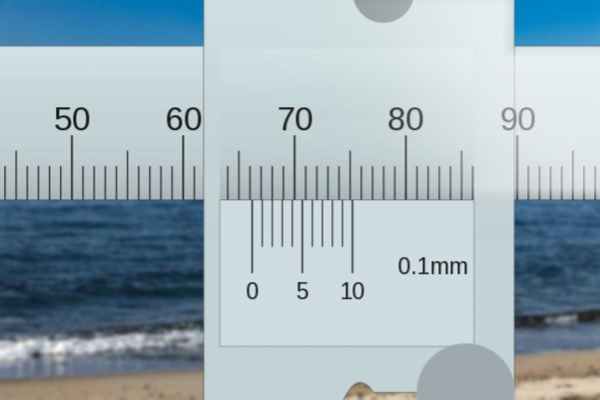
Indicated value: 66.2mm
